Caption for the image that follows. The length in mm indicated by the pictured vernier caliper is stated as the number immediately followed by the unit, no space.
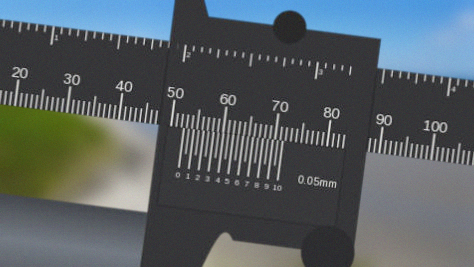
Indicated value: 52.5mm
